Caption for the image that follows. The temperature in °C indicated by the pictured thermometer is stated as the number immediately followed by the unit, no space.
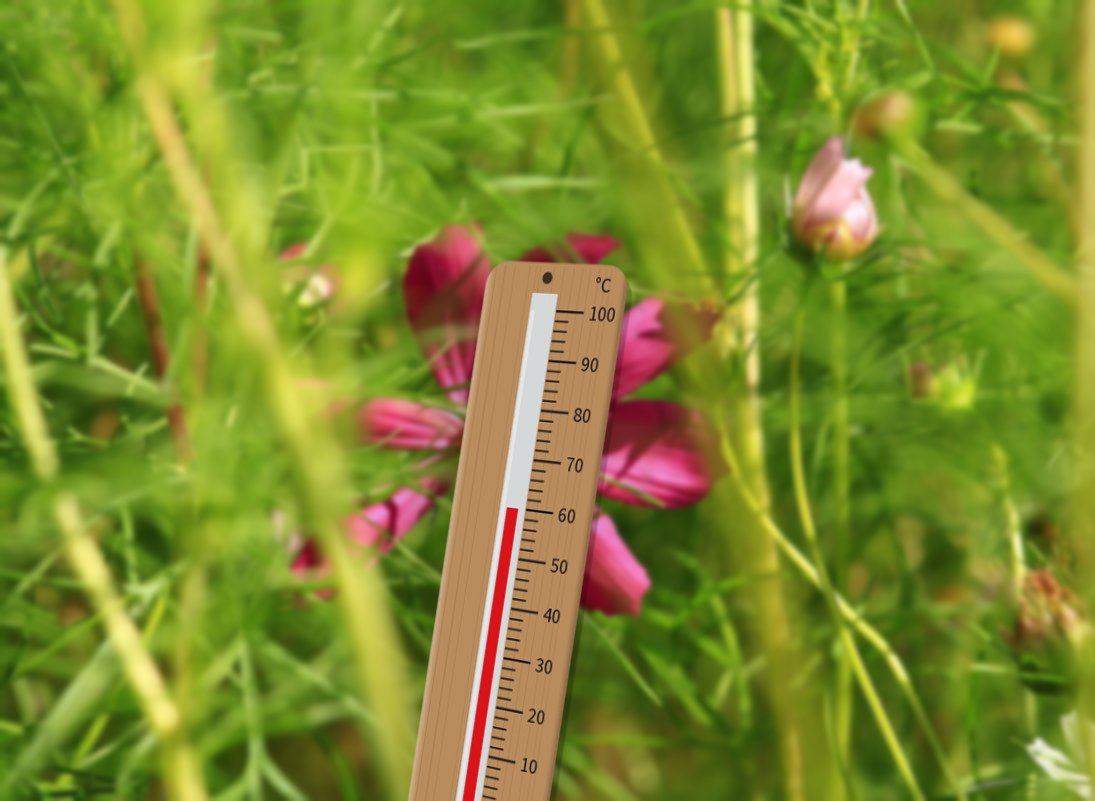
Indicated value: 60°C
